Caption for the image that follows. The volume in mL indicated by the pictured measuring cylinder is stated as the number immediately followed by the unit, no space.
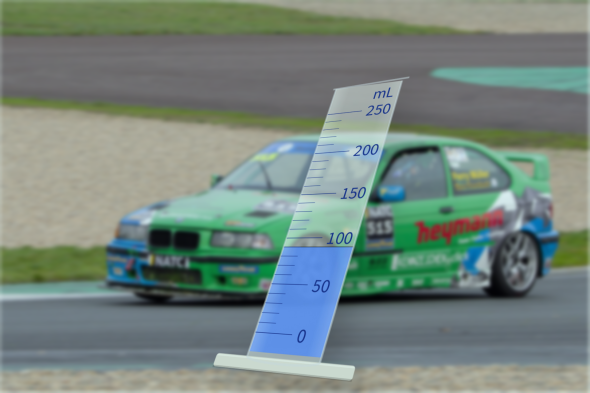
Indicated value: 90mL
